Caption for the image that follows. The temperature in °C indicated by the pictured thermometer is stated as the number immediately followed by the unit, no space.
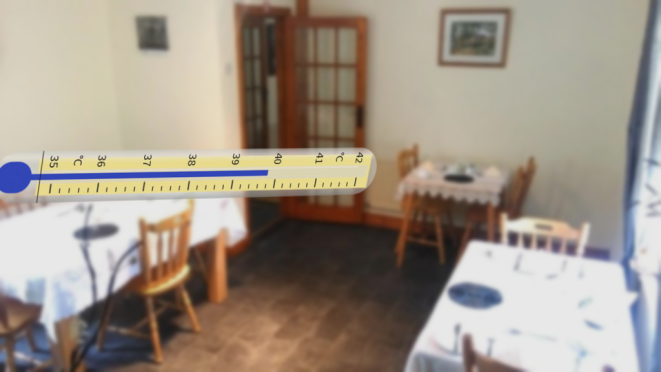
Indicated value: 39.8°C
